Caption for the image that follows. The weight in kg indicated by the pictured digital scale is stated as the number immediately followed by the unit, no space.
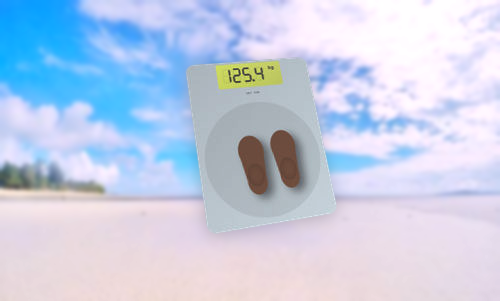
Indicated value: 125.4kg
